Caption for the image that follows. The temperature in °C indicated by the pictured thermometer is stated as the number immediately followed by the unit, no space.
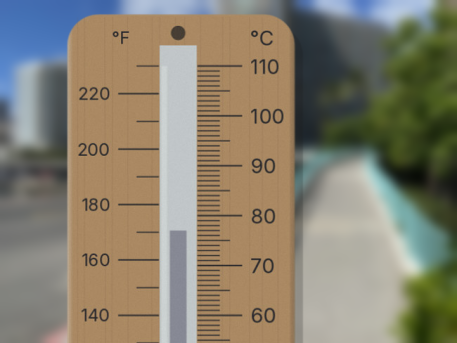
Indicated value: 77°C
